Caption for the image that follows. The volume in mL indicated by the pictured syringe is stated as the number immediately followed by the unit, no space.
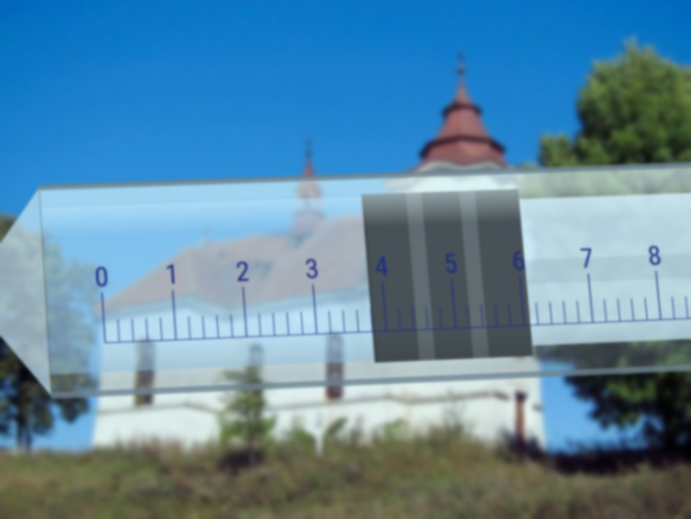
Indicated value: 3.8mL
